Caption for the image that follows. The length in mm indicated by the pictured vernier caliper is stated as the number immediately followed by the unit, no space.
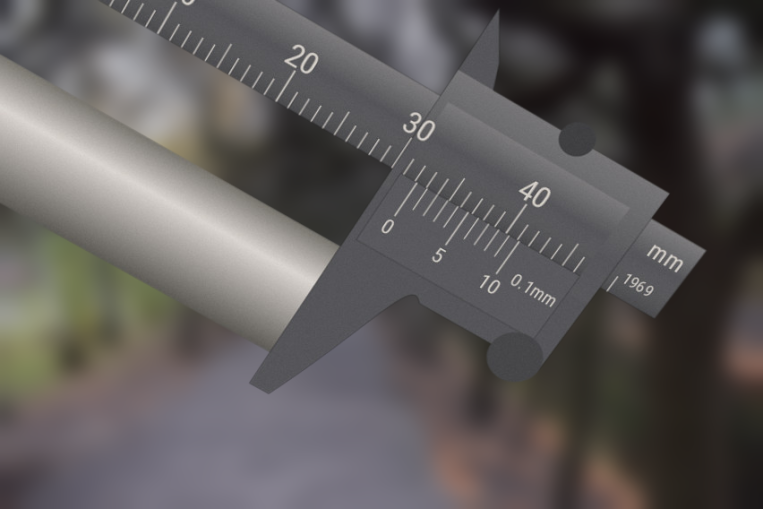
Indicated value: 32.2mm
